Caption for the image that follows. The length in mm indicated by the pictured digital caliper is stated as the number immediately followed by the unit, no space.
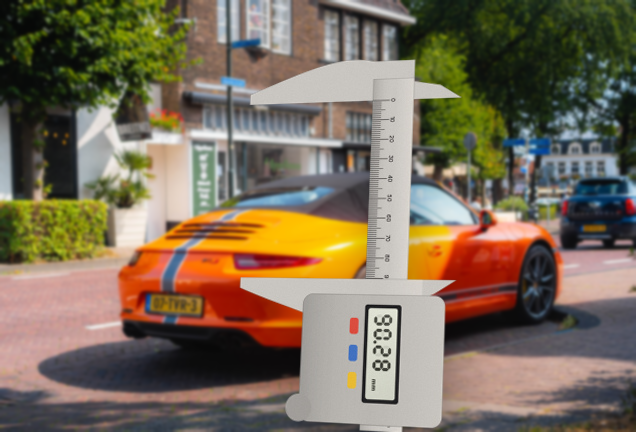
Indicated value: 90.28mm
